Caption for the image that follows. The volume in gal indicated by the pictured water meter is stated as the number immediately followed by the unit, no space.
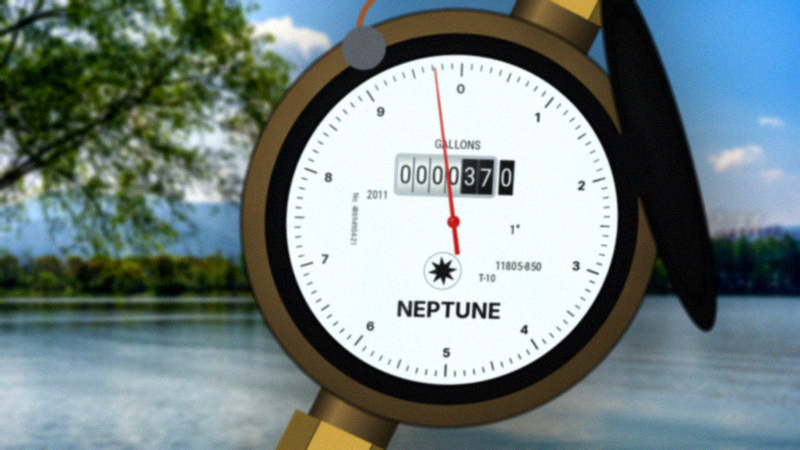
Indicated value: 369.7gal
